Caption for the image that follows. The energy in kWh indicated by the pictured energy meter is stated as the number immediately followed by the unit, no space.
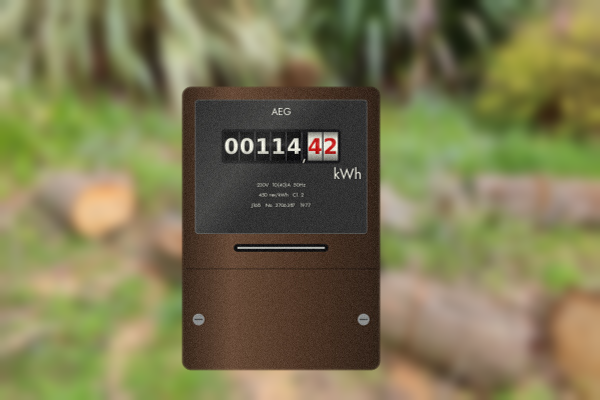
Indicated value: 114.42kWh
